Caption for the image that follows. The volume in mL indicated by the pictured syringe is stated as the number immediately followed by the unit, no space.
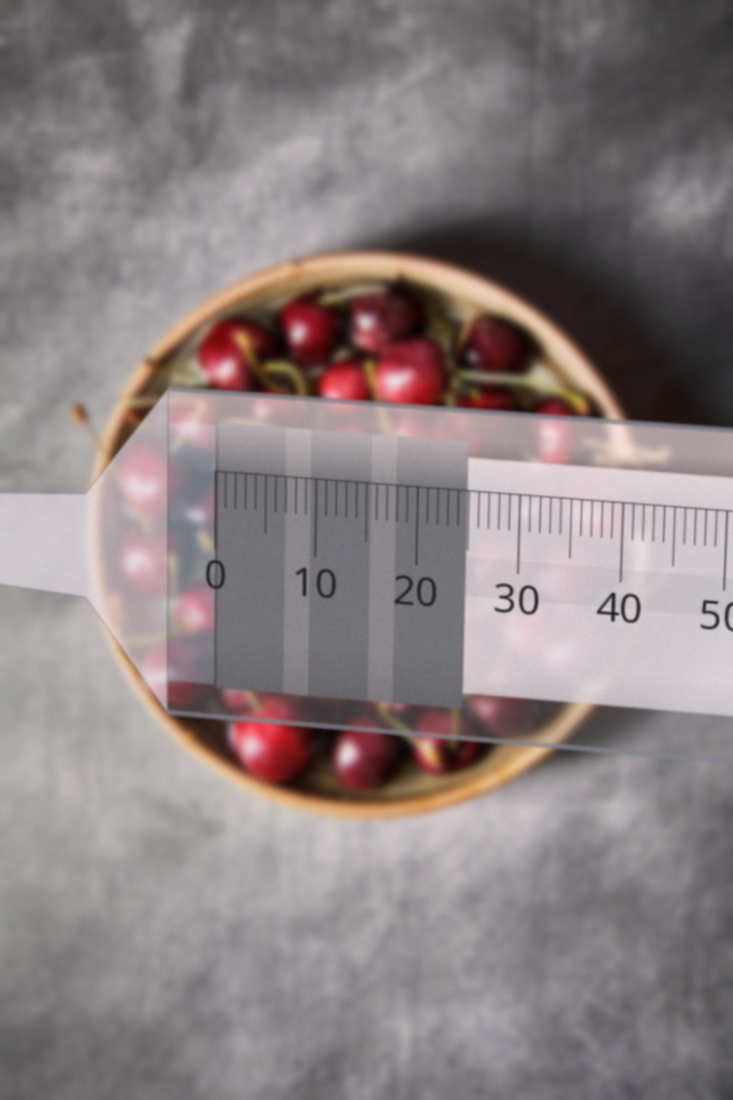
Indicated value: 0mL
